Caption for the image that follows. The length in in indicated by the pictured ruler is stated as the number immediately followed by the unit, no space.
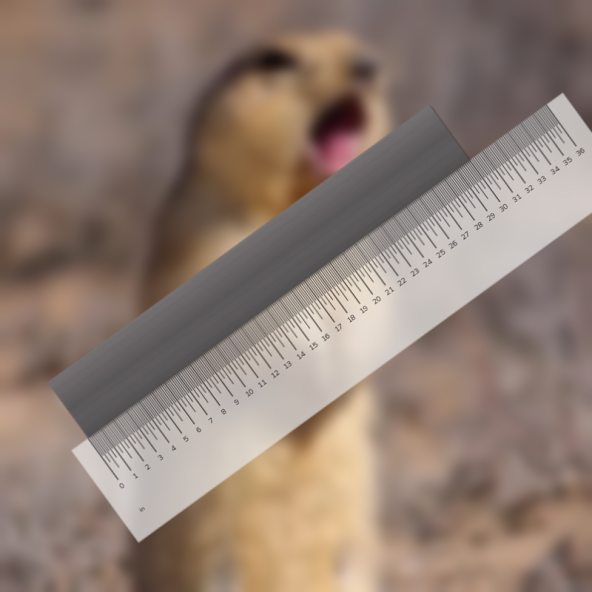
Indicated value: 30in
